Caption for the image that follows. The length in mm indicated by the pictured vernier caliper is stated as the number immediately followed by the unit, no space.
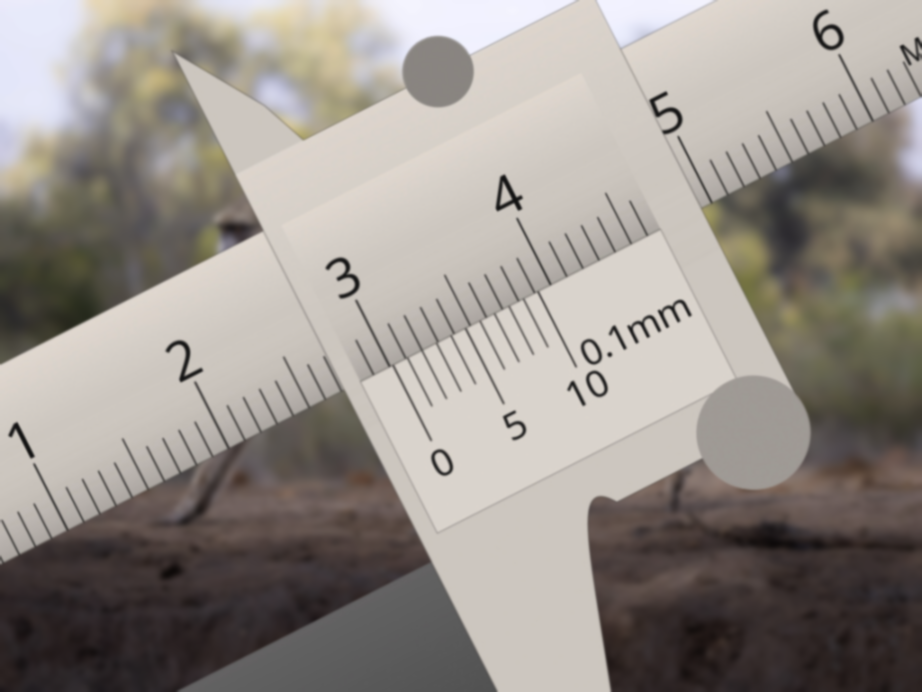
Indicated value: 30.2mm
